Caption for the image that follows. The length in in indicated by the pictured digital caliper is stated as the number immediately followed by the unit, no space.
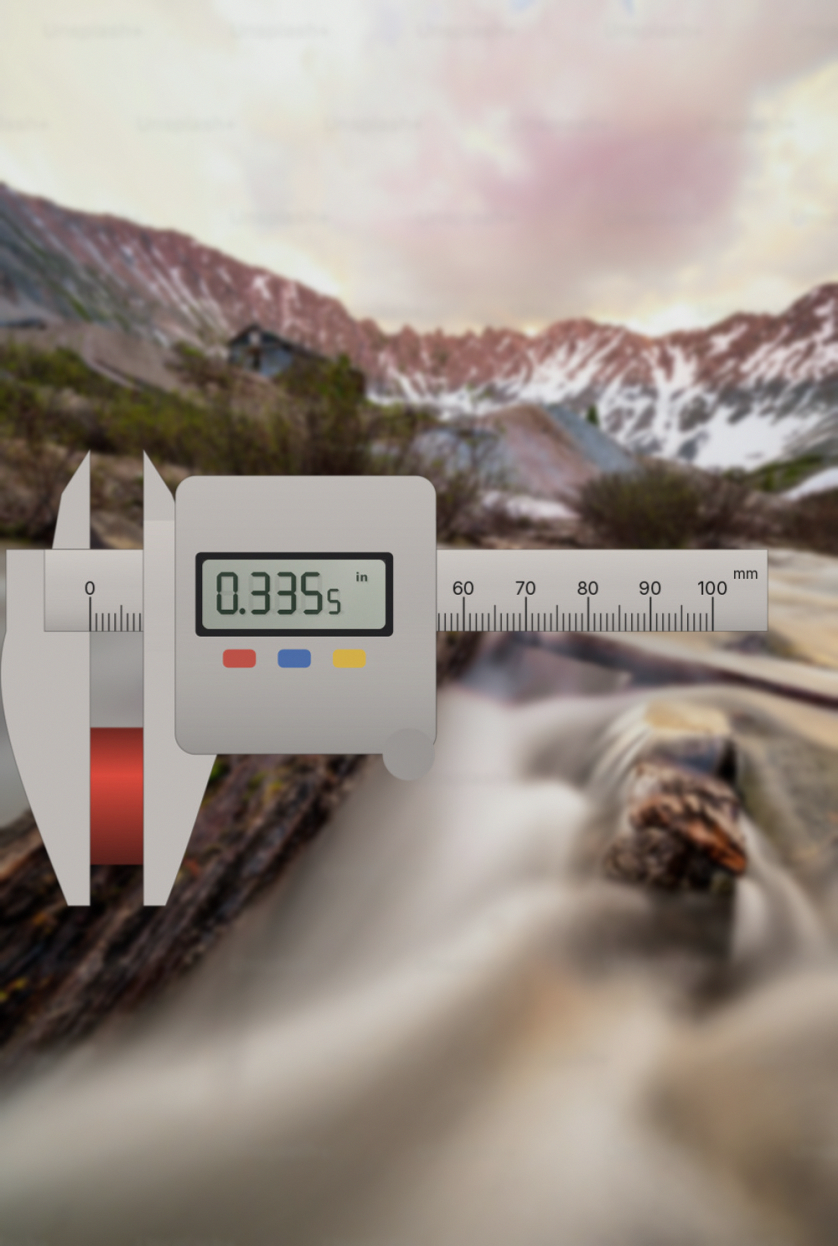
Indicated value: 0.3355in
